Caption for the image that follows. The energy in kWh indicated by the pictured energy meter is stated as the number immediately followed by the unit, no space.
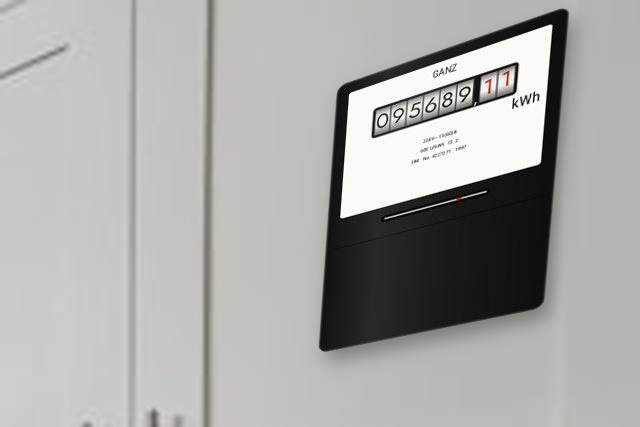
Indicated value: 95689.11kWh
